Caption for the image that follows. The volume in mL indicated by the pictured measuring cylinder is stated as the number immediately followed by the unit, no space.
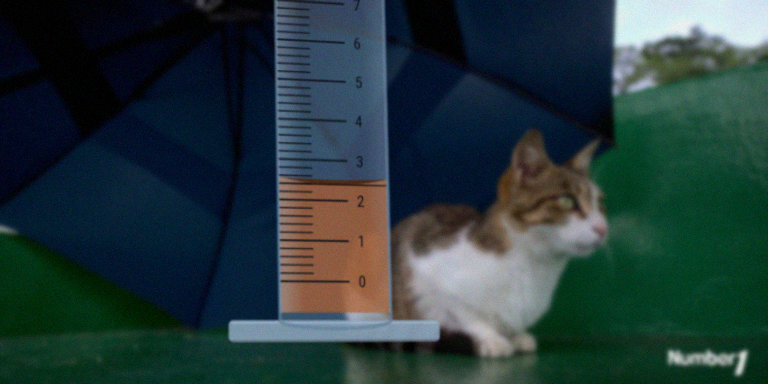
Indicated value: 2.4mL
